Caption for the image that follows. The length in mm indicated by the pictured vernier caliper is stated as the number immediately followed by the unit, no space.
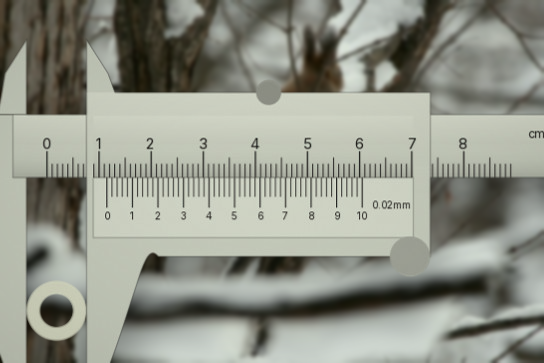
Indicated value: 11.5mm
